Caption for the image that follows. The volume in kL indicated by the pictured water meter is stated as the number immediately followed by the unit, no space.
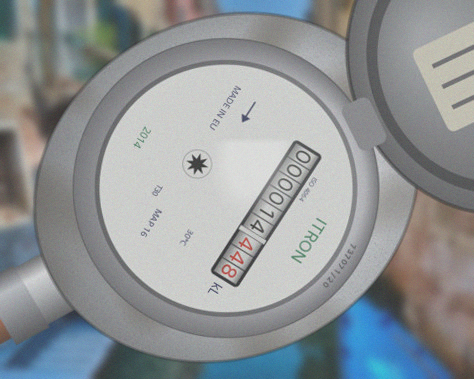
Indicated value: 14.448kL
